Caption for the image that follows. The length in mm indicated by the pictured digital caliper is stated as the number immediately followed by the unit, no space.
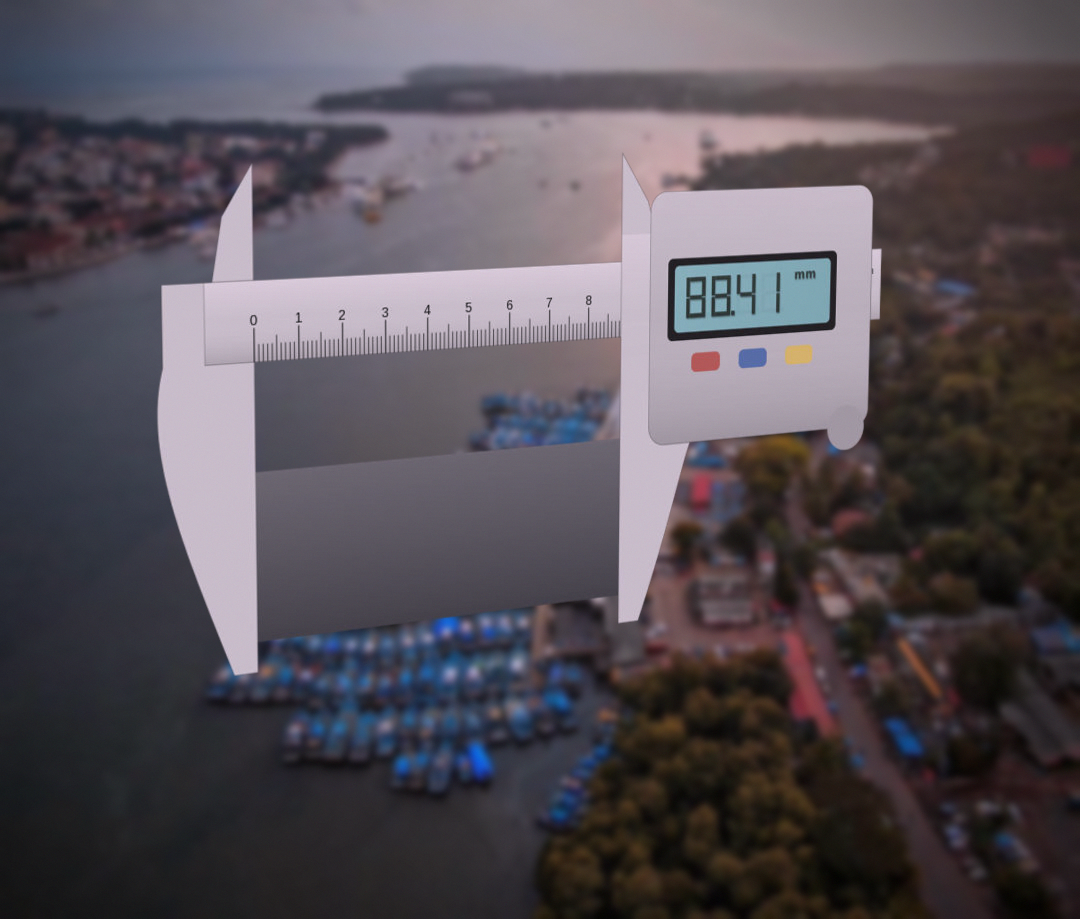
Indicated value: 88.41mm
